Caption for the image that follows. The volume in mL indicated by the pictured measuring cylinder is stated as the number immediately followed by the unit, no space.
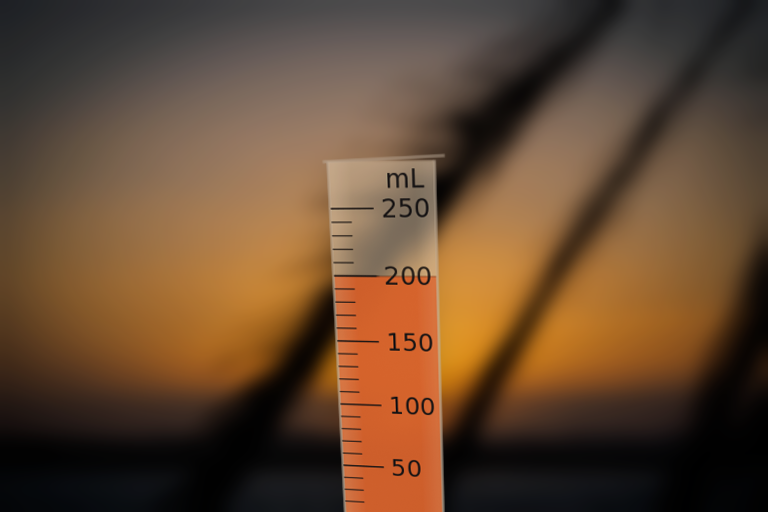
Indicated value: 200mL
